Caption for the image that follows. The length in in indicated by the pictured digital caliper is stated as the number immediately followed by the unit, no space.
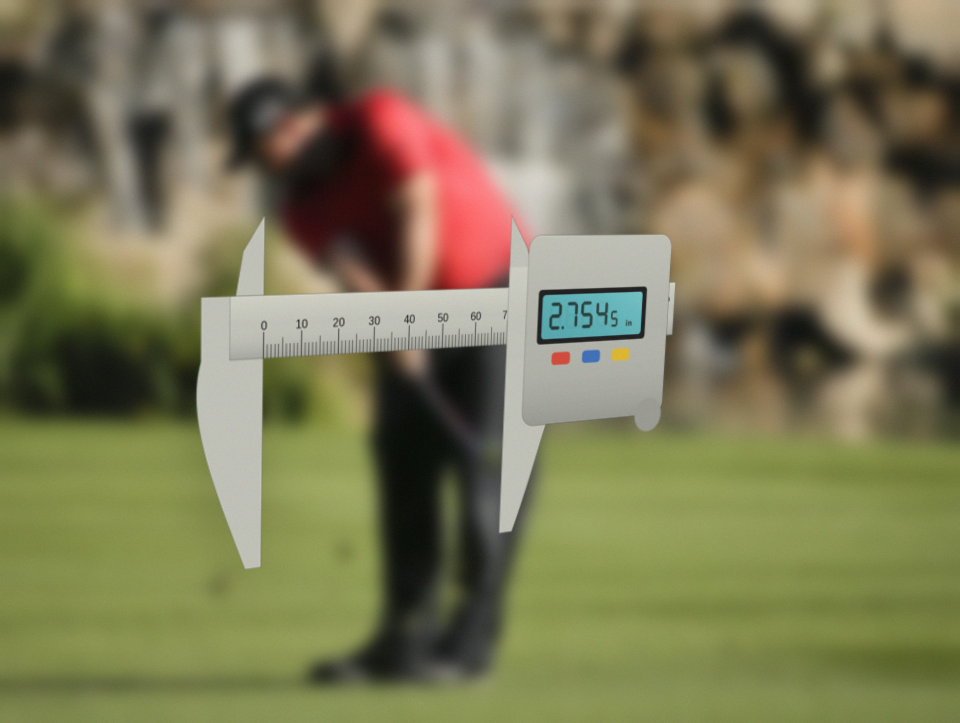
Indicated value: 2.7545in
